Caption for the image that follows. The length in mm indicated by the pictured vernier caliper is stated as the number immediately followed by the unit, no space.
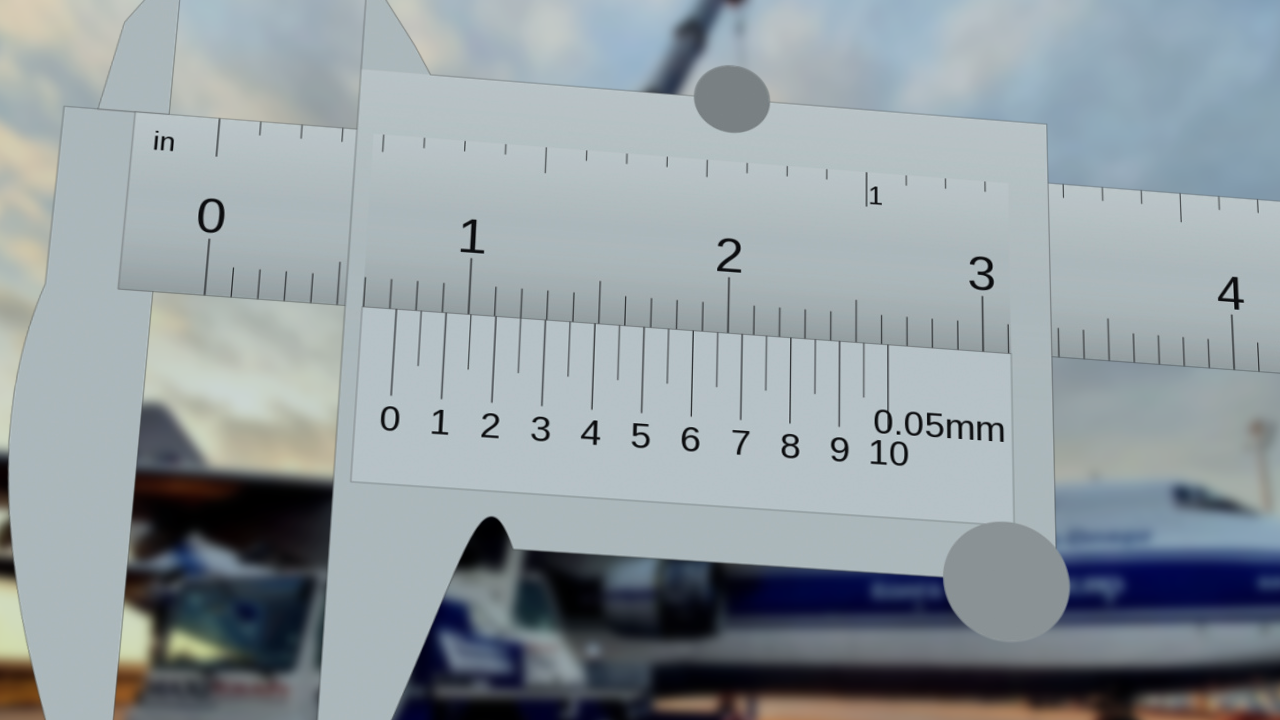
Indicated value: 7.25mm
